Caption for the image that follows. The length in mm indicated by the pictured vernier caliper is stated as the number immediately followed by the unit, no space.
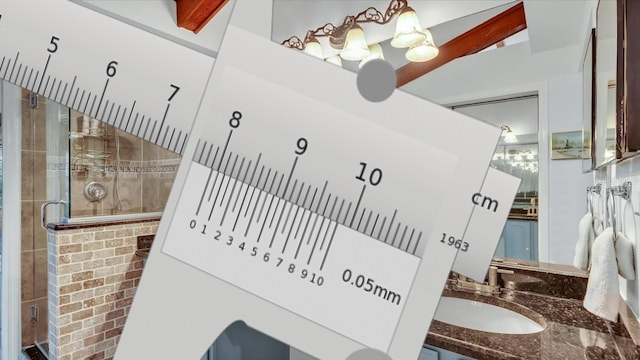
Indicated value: 79.2mm
